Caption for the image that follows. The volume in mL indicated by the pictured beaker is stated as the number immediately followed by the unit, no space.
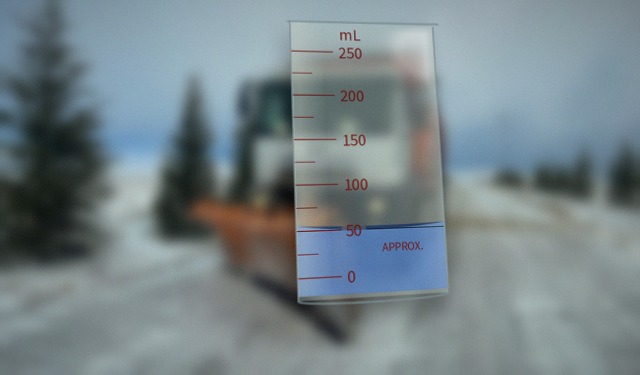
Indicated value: 50mL
